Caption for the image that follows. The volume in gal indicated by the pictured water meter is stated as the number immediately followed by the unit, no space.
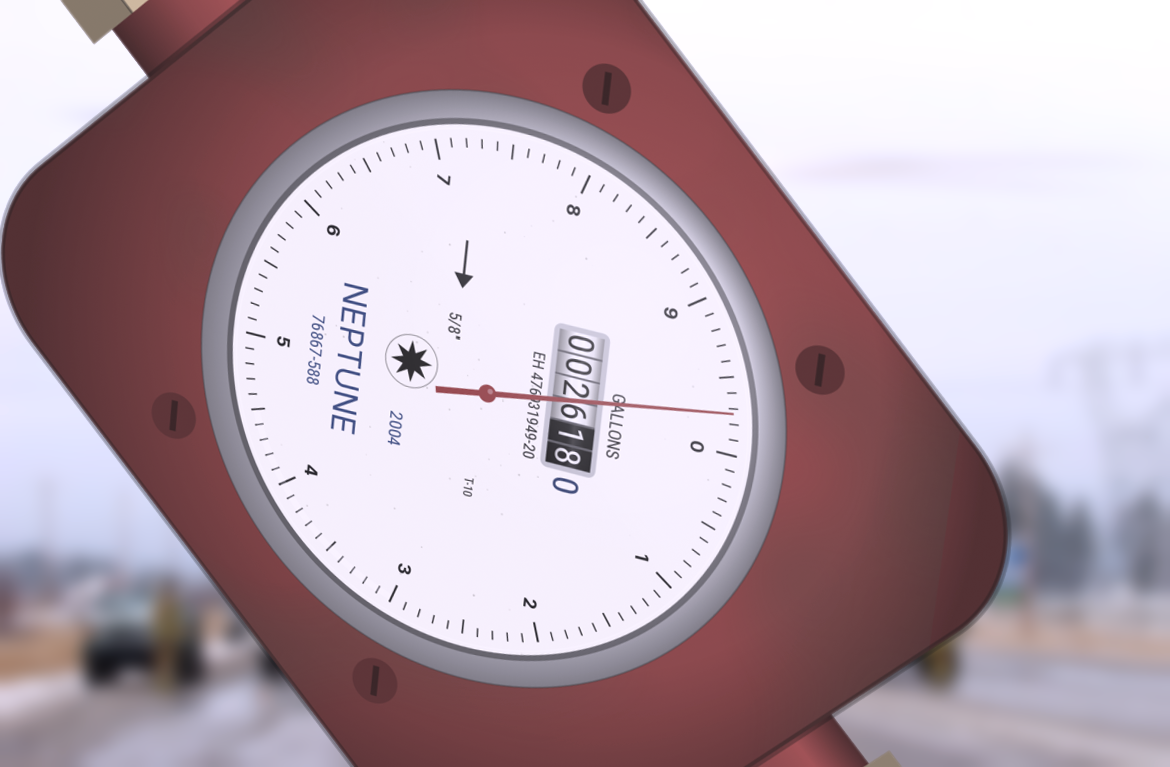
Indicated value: 26179.7gal
